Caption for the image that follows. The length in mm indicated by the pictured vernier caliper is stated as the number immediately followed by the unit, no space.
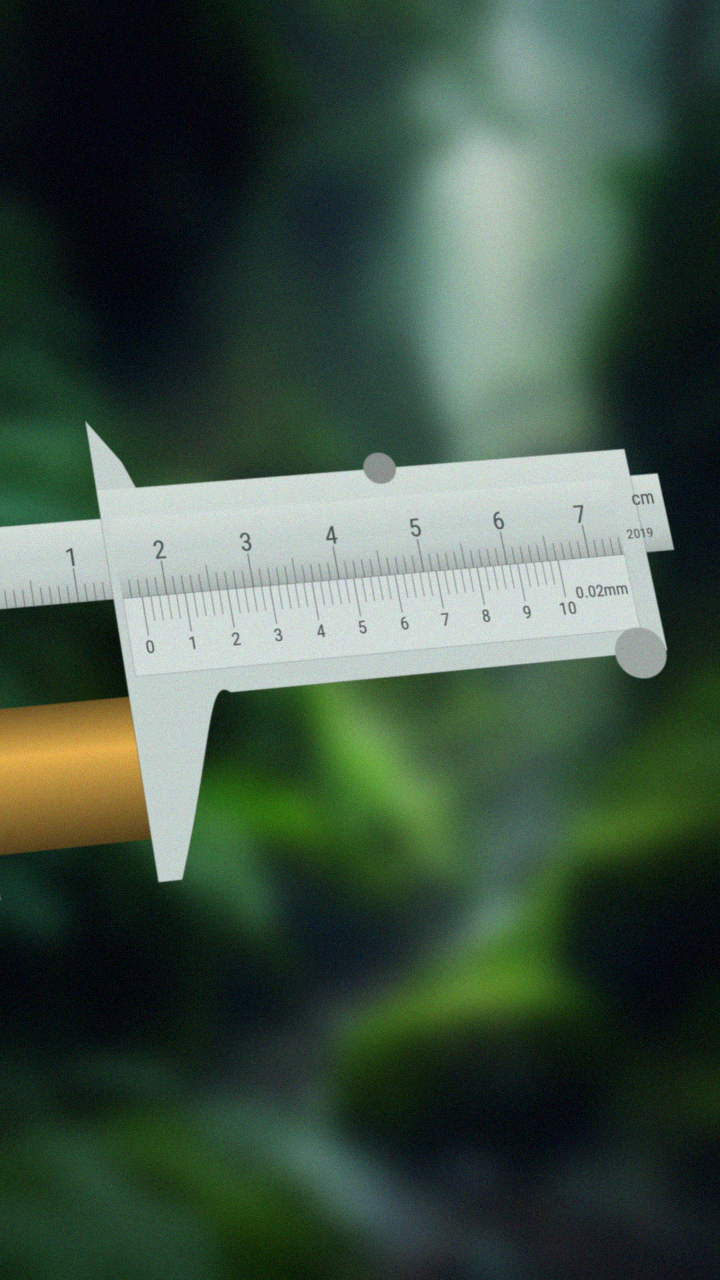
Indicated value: 17.2mm
